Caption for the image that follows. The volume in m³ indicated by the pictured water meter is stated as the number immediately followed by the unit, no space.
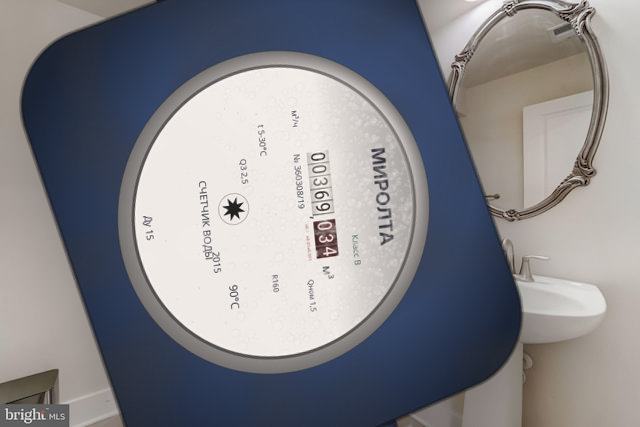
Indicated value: 369.034m³
